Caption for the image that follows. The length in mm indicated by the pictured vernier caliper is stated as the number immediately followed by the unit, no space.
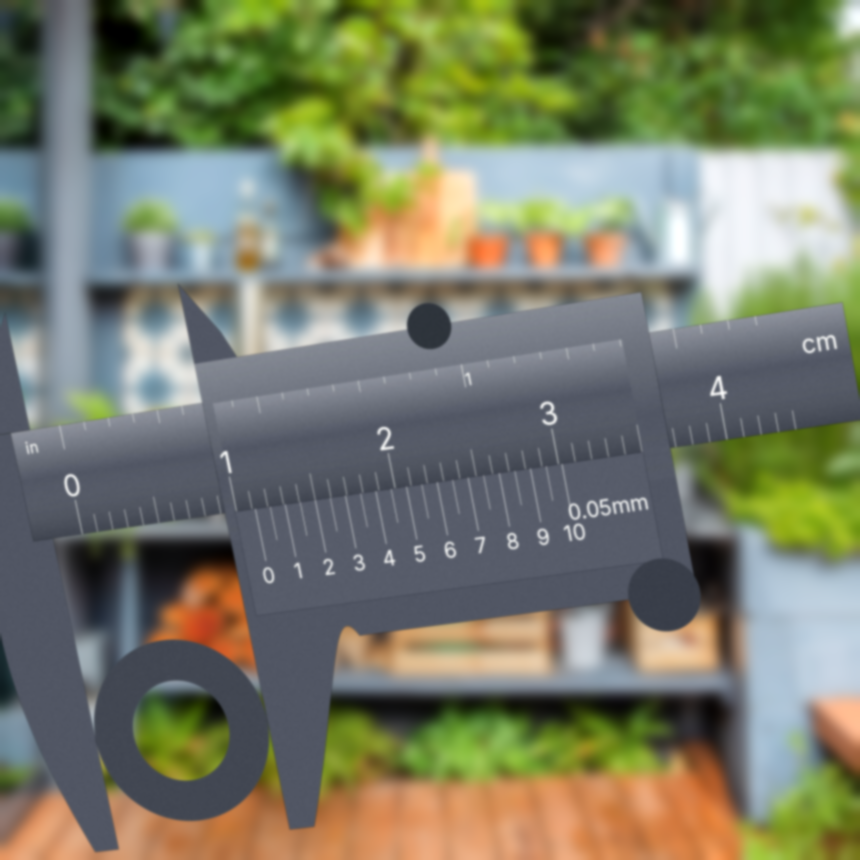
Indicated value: 11.2mm
